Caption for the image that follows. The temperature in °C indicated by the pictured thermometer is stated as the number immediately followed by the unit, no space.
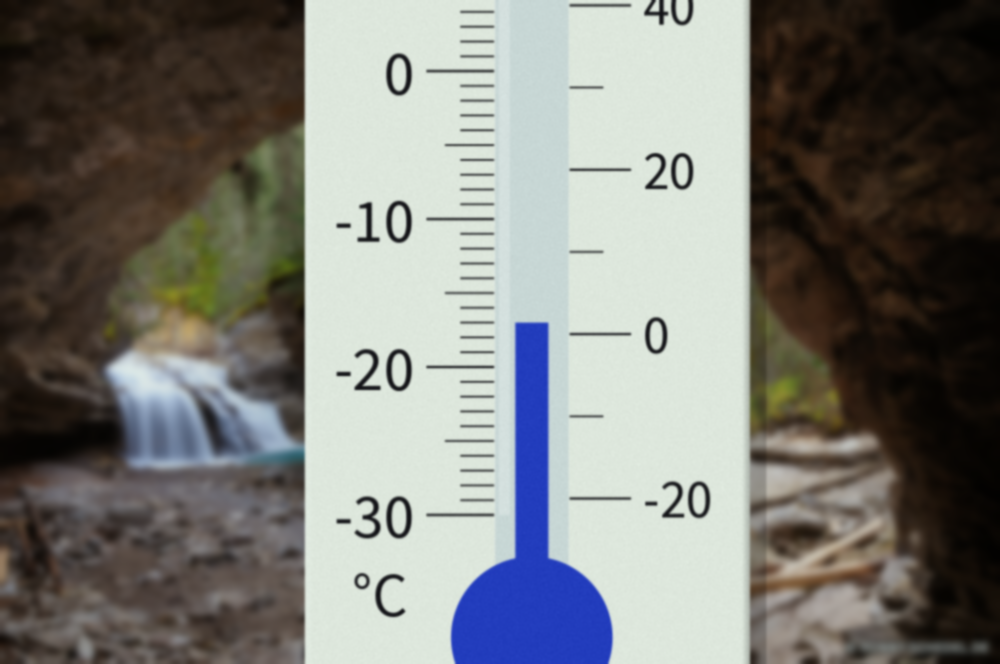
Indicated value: -17°C
